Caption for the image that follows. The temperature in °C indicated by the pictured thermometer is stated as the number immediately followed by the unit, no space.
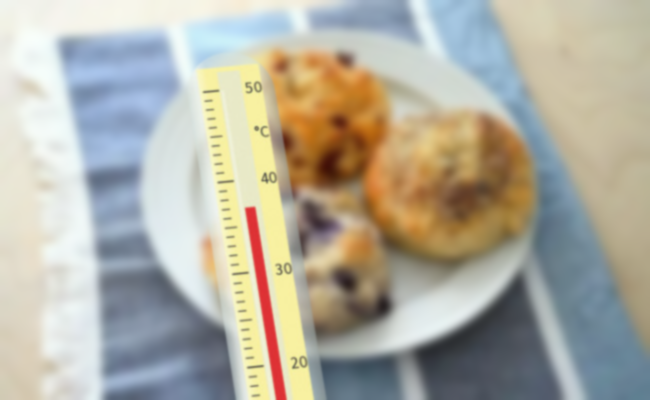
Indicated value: 37°C
